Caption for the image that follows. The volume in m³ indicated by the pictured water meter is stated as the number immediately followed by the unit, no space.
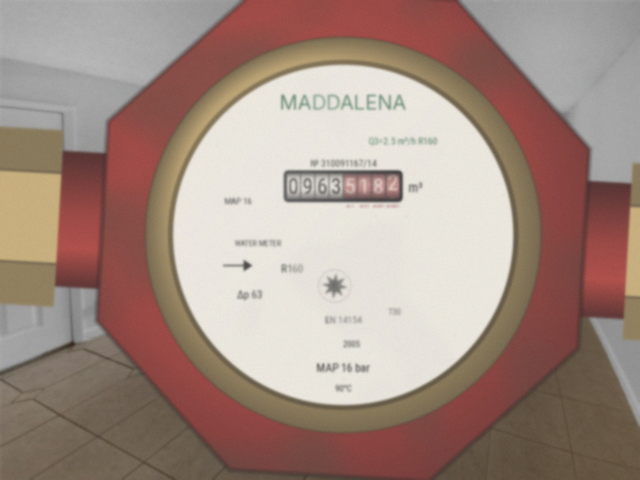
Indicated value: 963.5182m³
